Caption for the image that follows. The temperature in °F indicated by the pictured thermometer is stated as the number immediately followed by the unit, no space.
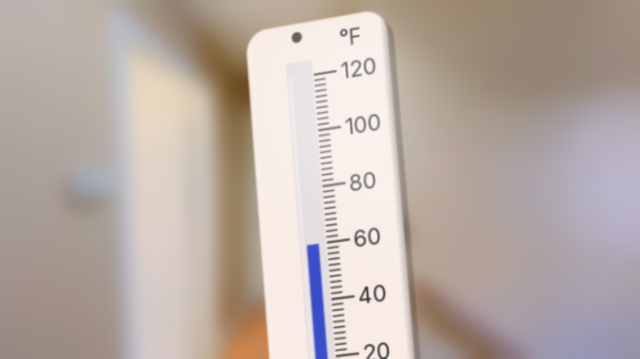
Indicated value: 60°F
